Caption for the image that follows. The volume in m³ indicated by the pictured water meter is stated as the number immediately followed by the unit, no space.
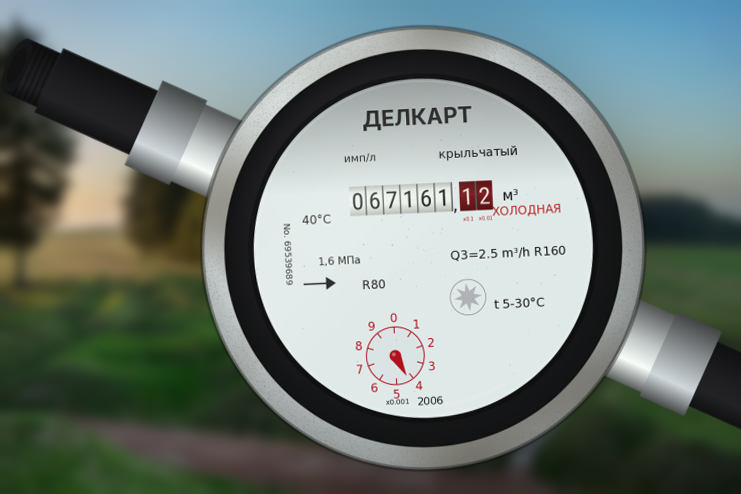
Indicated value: 67161.124m³
